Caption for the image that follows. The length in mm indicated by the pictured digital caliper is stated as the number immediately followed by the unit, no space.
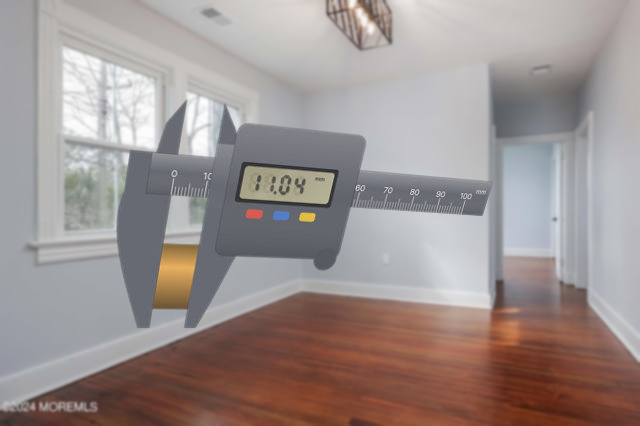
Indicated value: 11.04mm
